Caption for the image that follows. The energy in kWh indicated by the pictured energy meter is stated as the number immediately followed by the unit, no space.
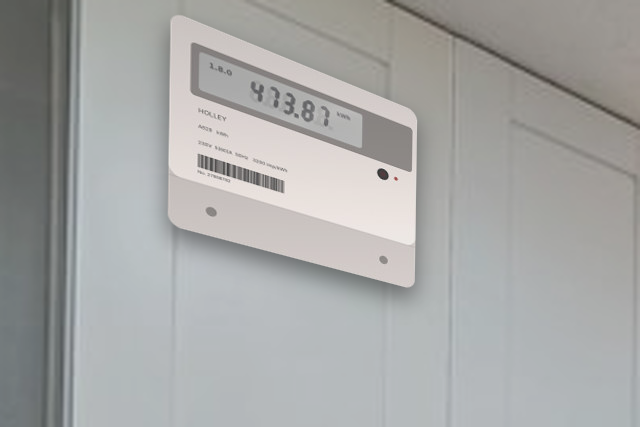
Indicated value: 473.87kWh
